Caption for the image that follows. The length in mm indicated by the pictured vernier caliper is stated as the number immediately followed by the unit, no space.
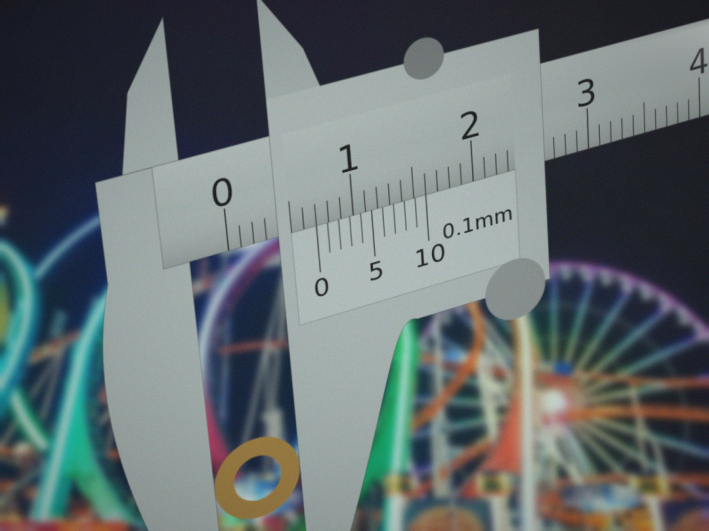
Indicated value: 7.0mm
